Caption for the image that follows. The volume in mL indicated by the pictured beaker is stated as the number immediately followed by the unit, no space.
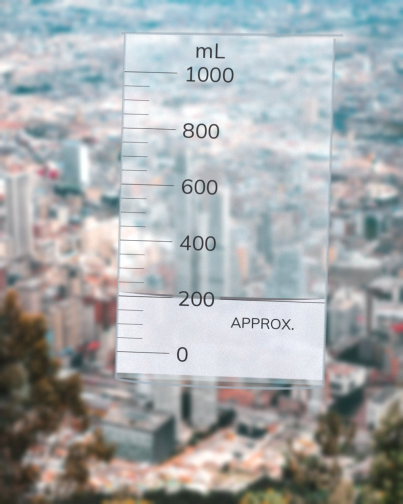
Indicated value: 200mL
